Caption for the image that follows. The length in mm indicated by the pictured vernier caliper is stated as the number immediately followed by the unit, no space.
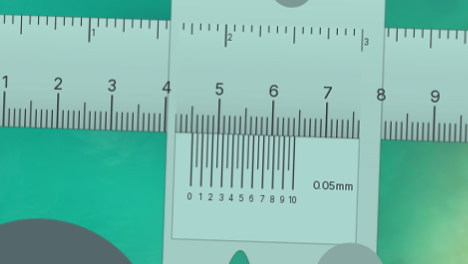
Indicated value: 45.2mm
